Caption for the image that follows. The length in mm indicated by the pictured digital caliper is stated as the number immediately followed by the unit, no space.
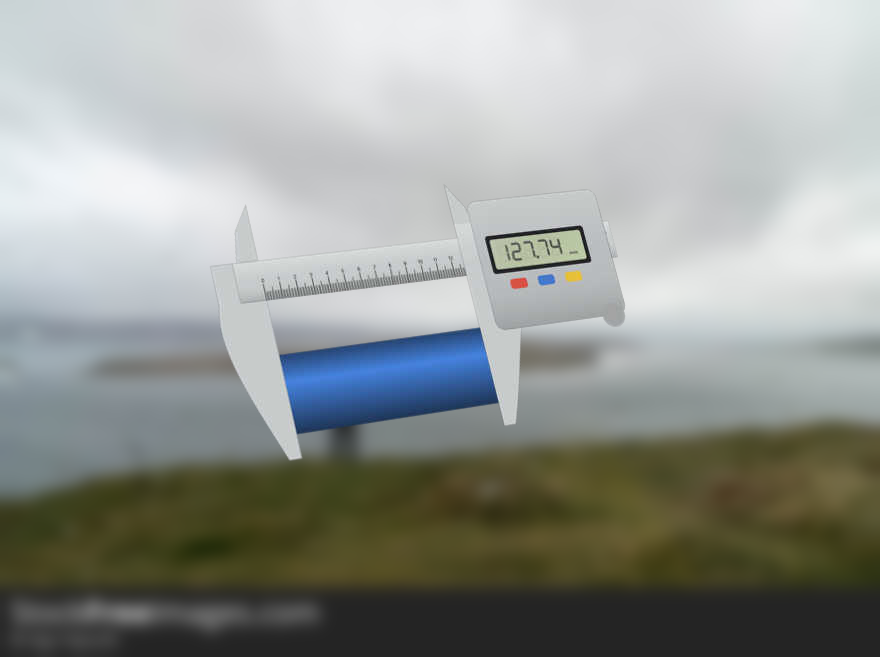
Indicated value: 127.74mm
